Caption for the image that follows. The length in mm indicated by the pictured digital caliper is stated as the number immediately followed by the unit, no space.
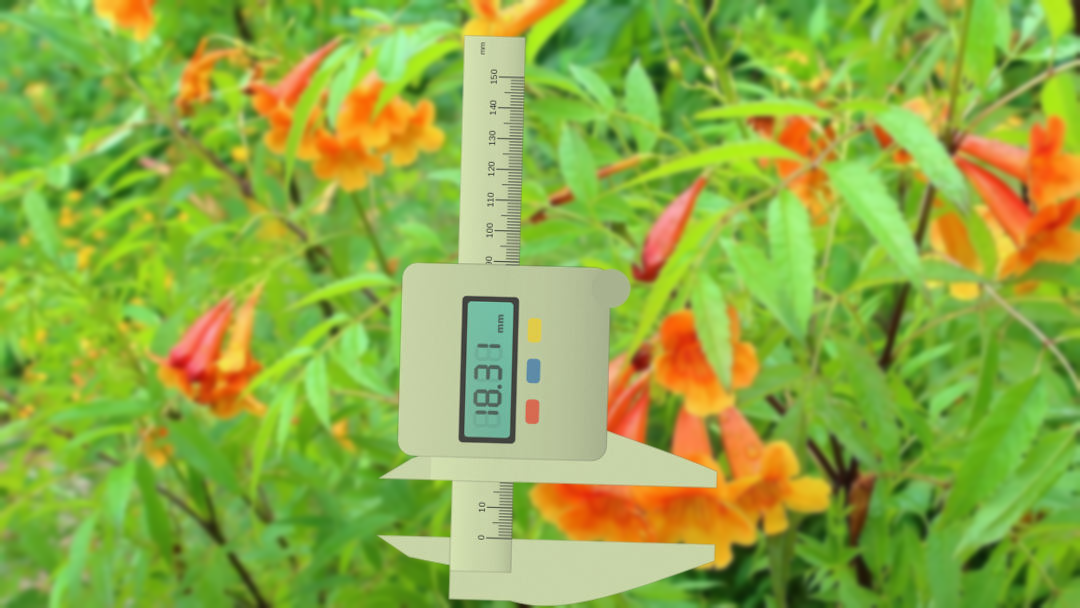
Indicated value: 18.31mm
